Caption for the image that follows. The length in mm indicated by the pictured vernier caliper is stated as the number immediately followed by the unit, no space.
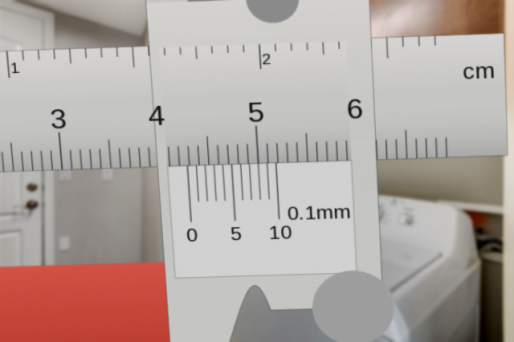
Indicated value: 42.8mm
